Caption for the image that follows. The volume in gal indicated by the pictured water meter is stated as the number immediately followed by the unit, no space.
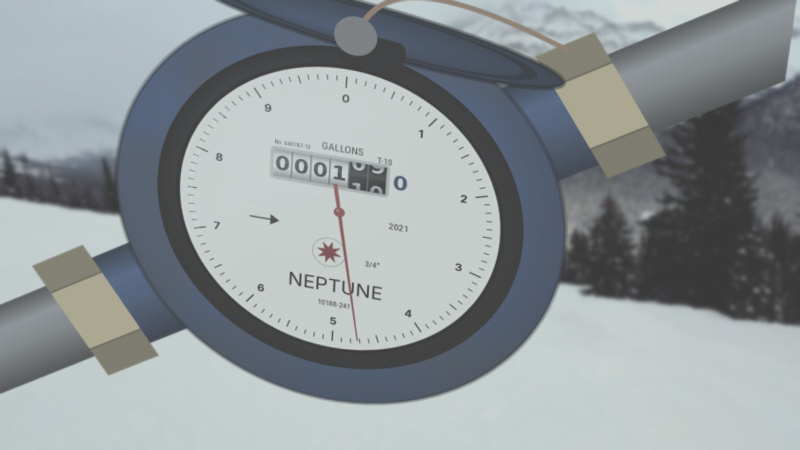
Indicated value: 1094.7gal
